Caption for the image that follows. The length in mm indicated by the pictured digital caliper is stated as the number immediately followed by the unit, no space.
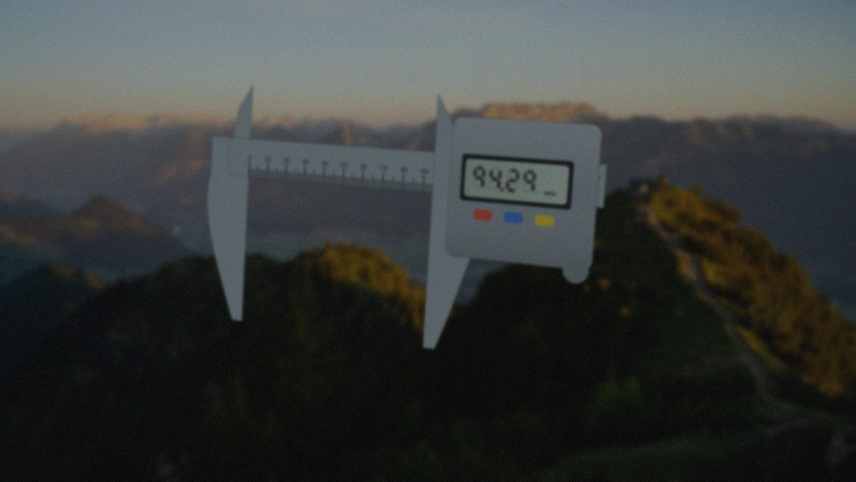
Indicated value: 94.29mm
